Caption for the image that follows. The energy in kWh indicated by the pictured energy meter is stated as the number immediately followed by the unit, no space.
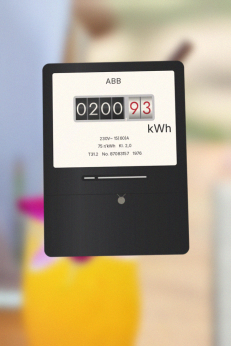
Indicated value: 200.93kWh
